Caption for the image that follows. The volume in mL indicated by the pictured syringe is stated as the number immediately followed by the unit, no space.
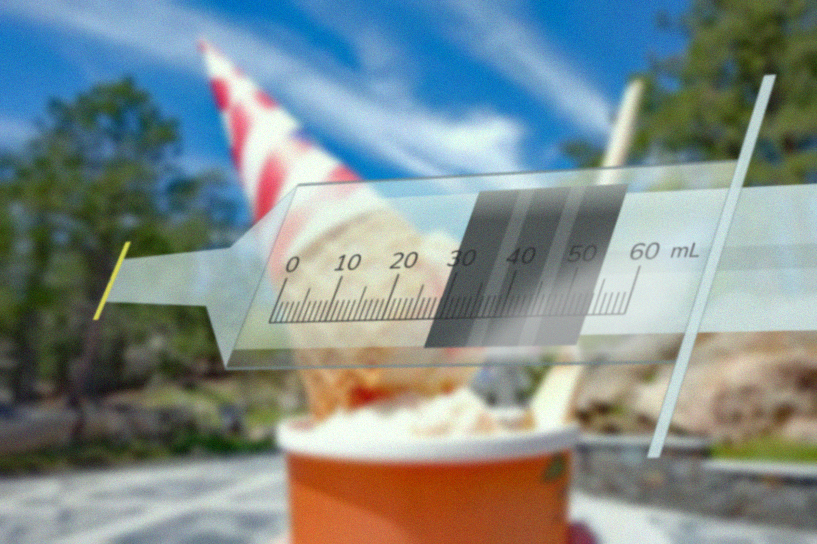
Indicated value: 29mL
